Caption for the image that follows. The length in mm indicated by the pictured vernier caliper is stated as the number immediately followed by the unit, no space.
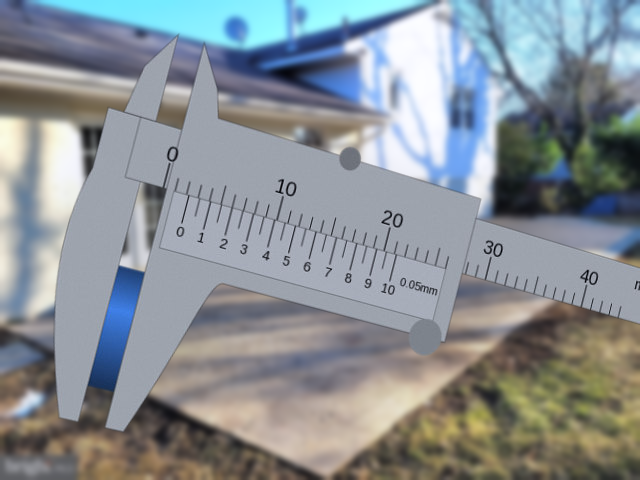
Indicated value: 2.2mm
